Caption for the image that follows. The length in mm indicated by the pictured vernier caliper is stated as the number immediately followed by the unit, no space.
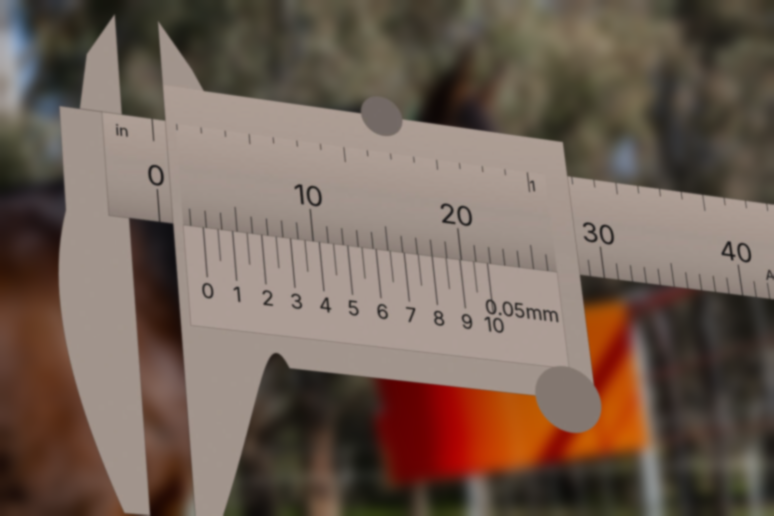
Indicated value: 2.8mm
